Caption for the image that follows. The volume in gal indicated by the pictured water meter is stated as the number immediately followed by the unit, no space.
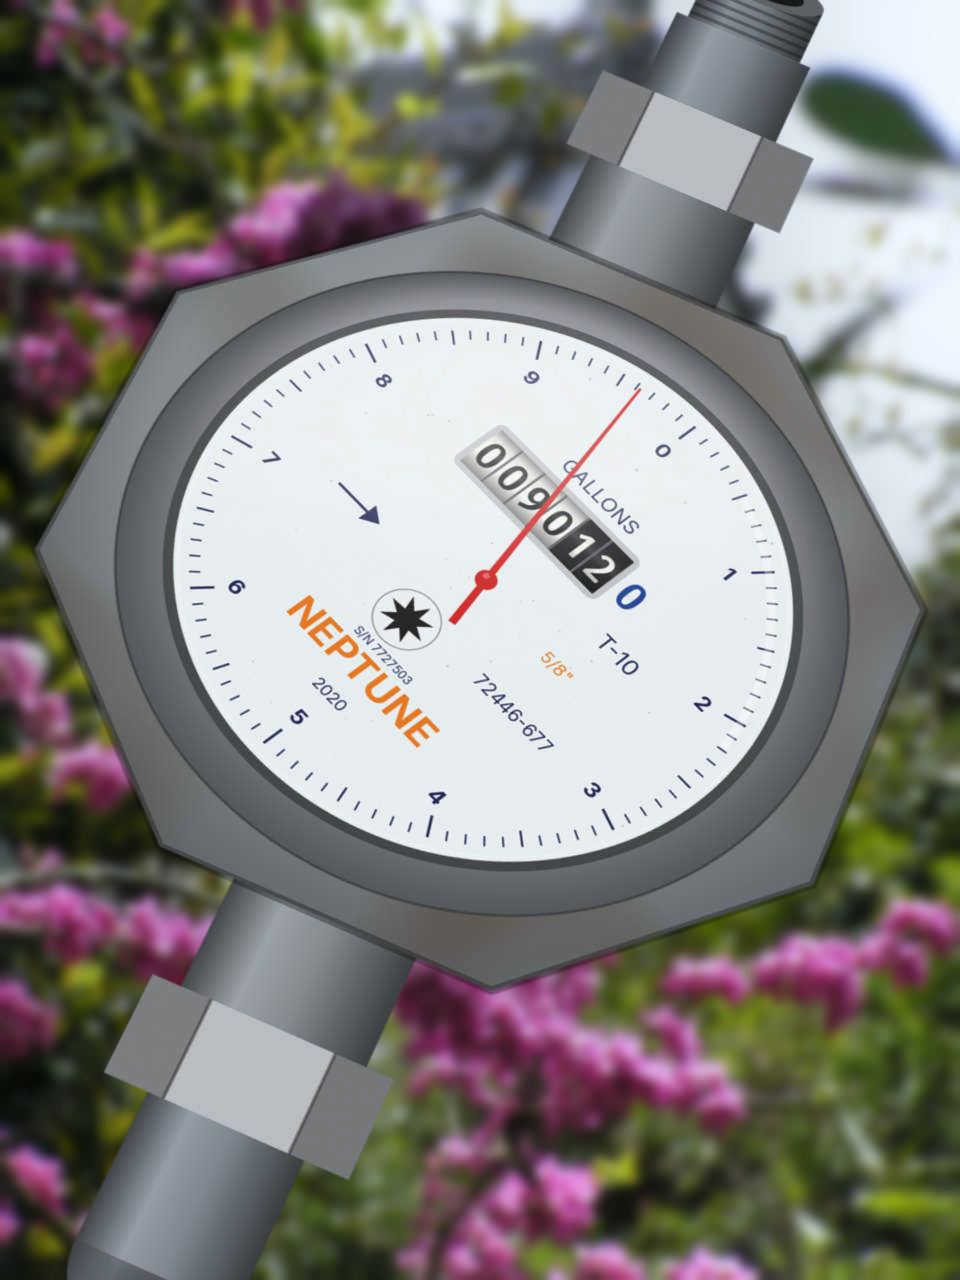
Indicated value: 90119.6gal
